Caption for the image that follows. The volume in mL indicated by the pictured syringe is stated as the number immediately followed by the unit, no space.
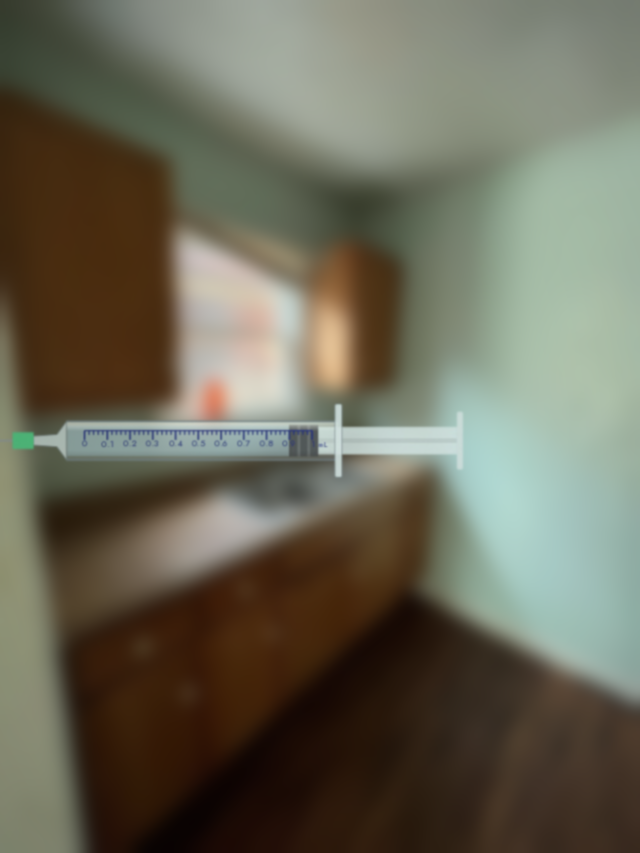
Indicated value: 0.9mL
